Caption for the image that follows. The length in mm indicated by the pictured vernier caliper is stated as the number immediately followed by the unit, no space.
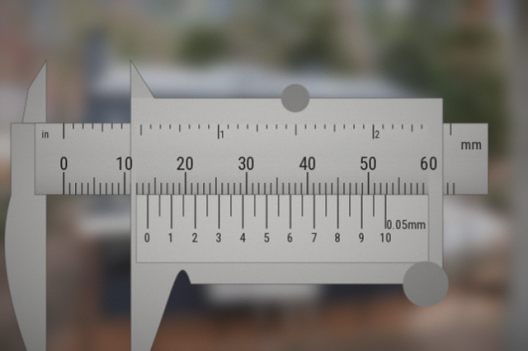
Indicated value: 13.8mm
